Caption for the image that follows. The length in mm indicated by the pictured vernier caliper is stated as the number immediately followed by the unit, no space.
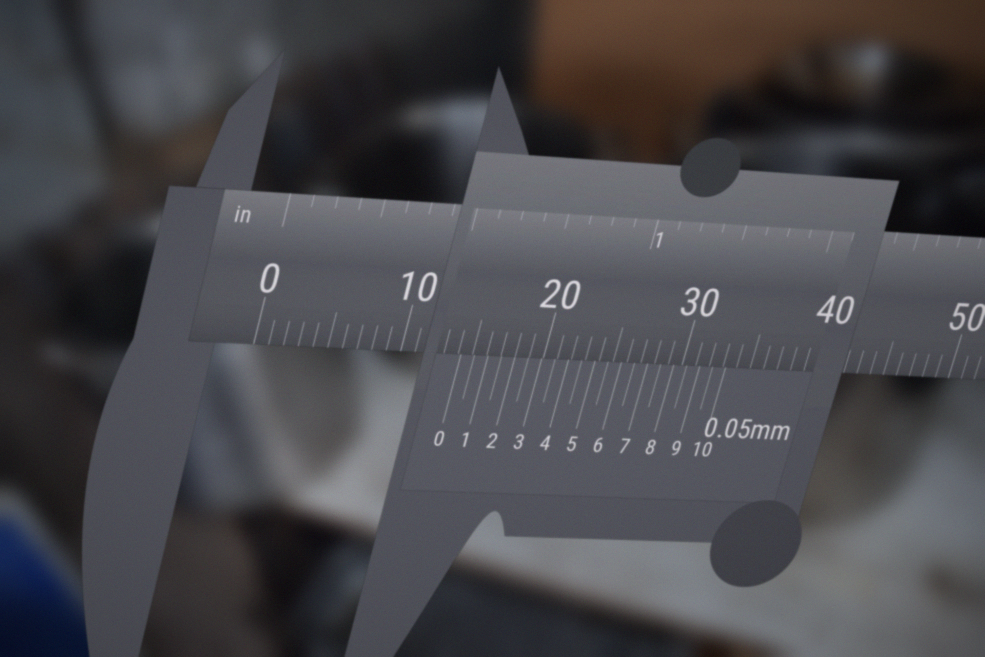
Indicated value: 14.2mm
